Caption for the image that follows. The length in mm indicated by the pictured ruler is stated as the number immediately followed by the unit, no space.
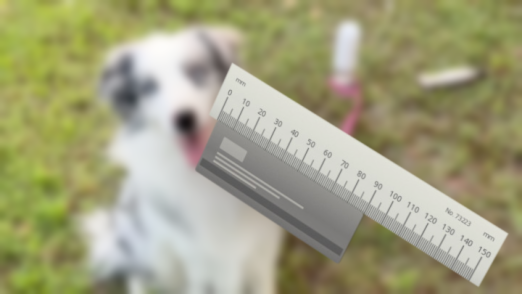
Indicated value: 90mm
